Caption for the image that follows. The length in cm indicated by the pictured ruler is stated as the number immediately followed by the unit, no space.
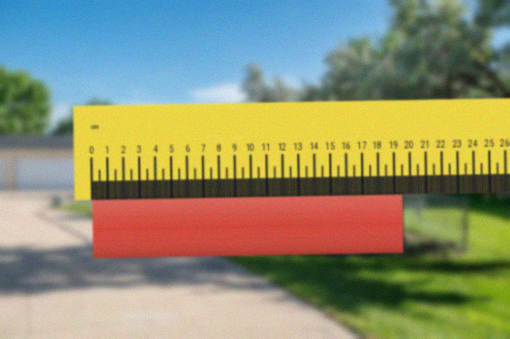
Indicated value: 19.5cm
